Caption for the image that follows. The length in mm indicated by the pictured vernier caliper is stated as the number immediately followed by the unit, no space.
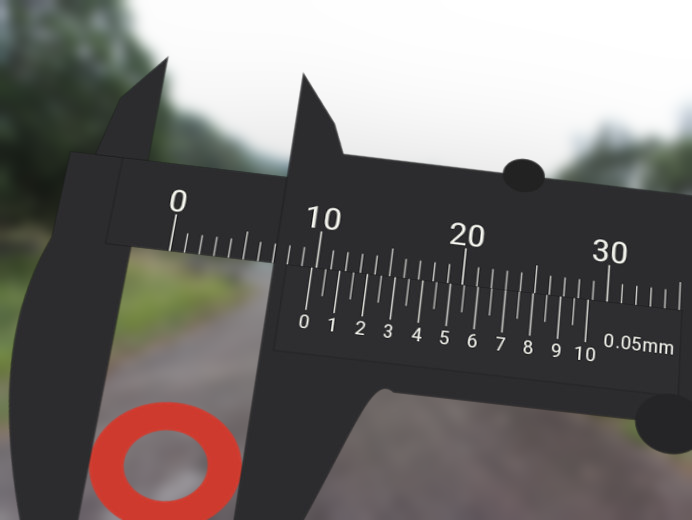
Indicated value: 9.7mm
